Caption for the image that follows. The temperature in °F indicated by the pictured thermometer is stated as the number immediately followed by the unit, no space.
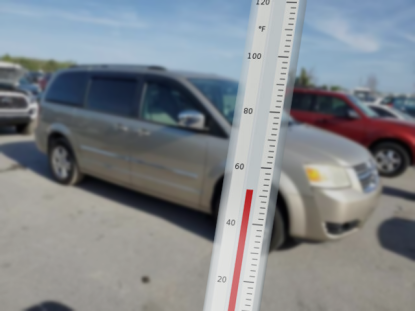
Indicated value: 52°F
